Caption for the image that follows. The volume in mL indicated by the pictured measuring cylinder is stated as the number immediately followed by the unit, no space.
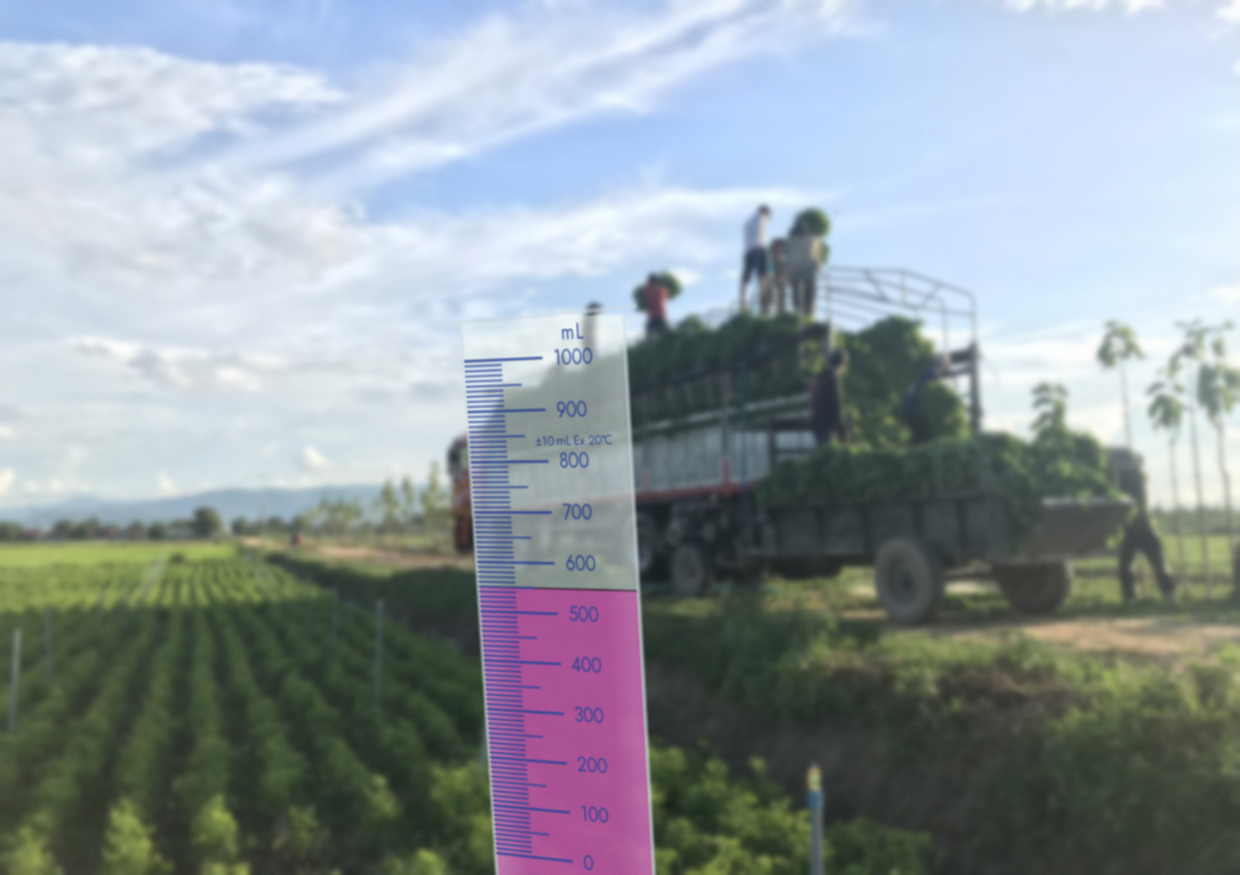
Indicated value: 550mL
